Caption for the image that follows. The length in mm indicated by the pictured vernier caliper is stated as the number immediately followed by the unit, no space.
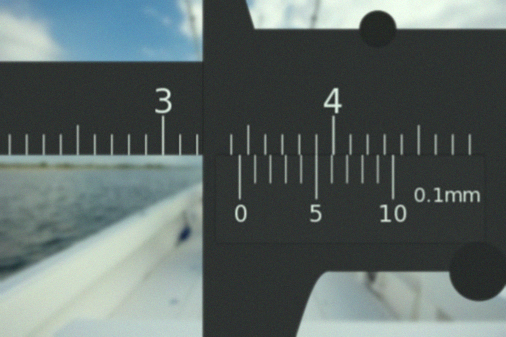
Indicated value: 34.5mm
